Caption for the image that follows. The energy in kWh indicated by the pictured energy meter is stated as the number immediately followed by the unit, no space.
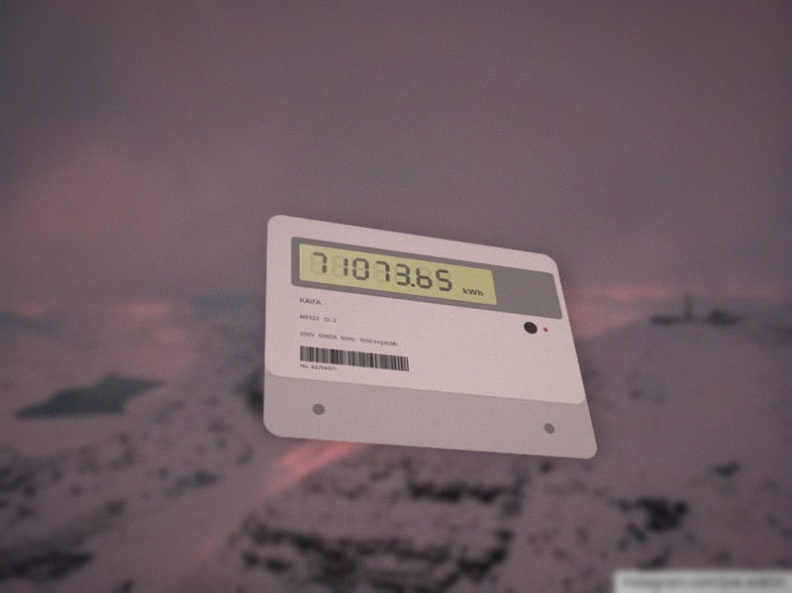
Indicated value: 71073.65kWh
